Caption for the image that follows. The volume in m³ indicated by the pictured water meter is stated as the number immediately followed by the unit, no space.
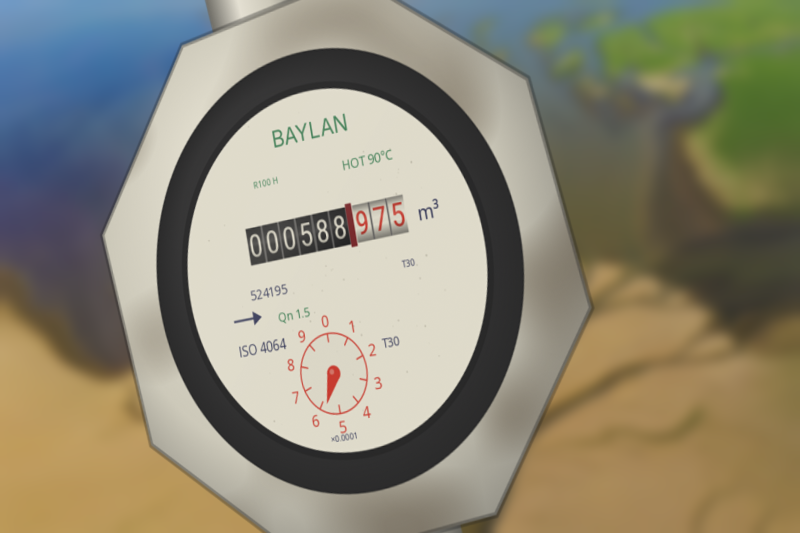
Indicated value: 588.9755m³
